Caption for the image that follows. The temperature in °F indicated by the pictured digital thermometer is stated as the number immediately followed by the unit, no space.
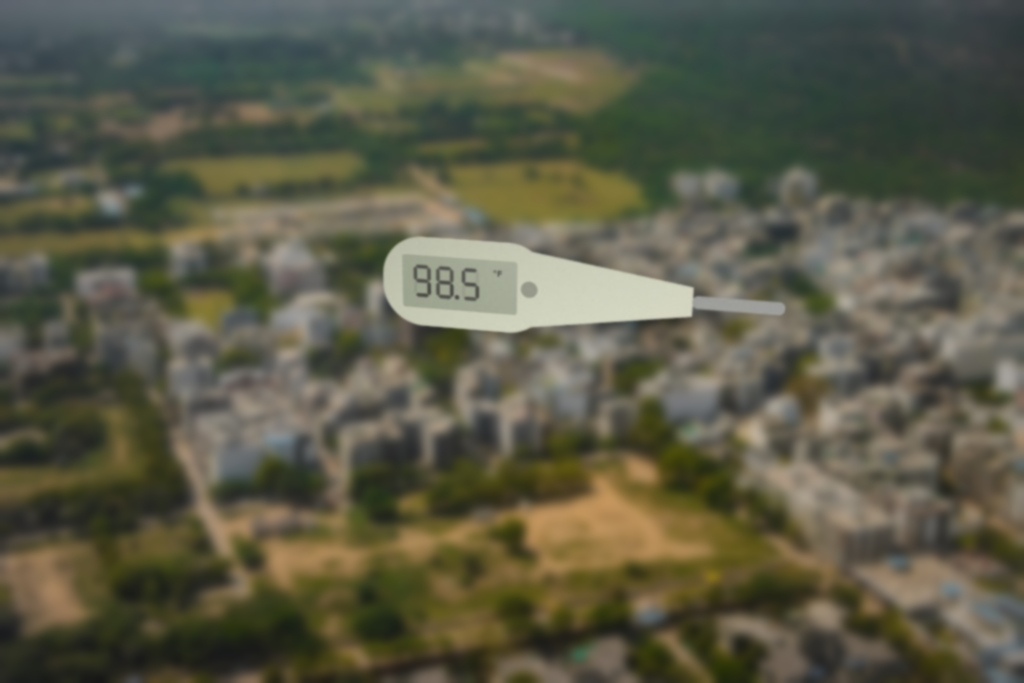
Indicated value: 98.5°F
